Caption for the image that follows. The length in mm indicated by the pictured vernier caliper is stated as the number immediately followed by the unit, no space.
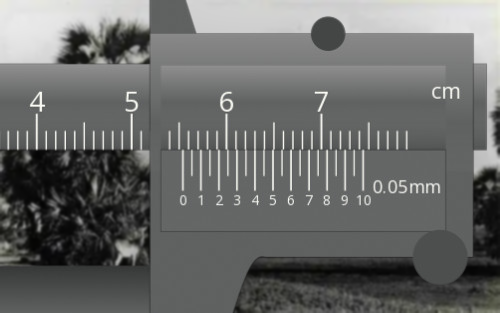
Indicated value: 55.4mm
